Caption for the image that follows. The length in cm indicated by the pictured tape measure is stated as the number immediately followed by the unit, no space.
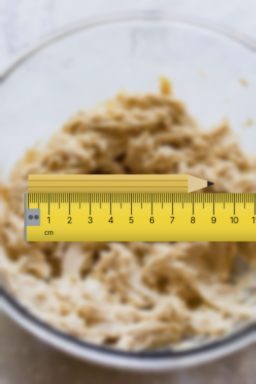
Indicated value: 9cm
